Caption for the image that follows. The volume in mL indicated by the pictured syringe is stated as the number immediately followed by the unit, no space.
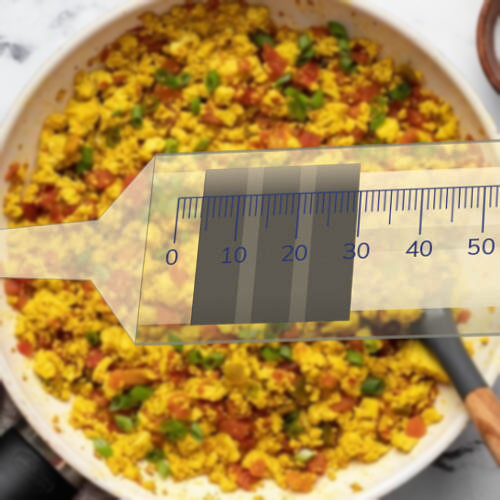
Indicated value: 4mL
